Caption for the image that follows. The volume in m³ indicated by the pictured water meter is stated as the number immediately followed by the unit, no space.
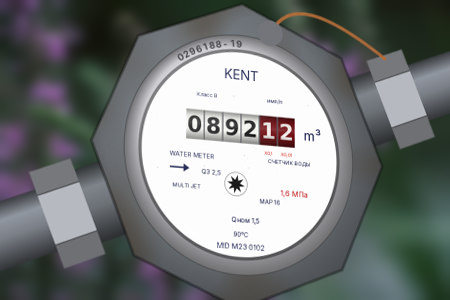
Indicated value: 892.12m³
